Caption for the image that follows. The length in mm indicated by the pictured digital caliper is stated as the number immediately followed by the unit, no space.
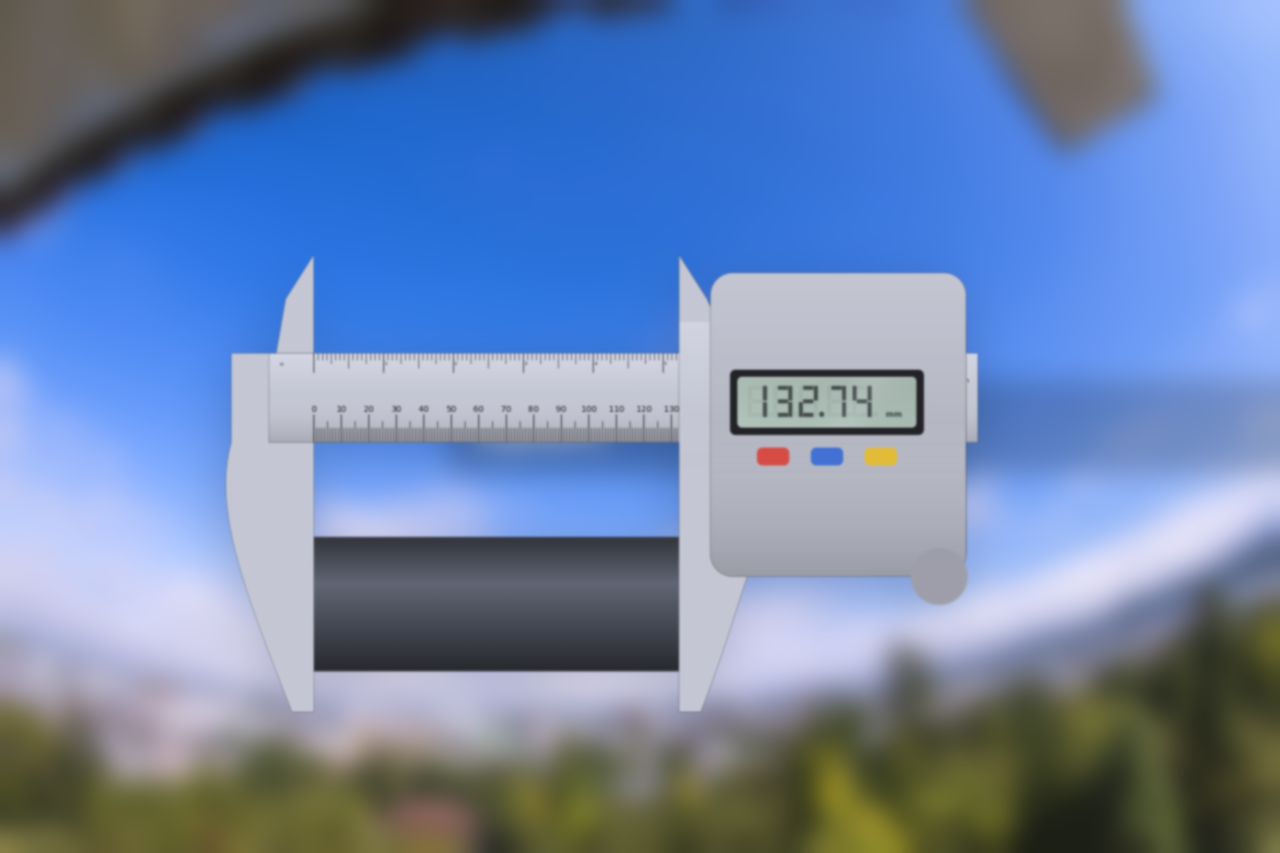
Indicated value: 132.74mm
